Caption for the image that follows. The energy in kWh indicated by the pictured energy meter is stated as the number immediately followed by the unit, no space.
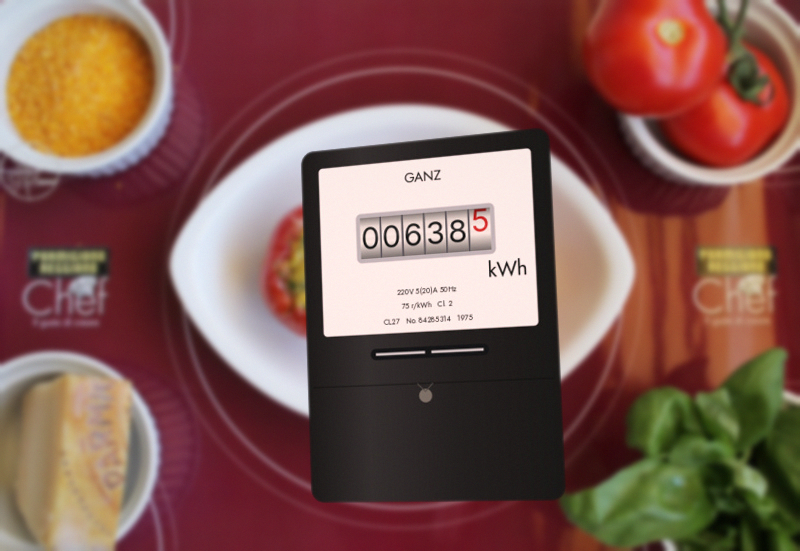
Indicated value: 638.5kWh
